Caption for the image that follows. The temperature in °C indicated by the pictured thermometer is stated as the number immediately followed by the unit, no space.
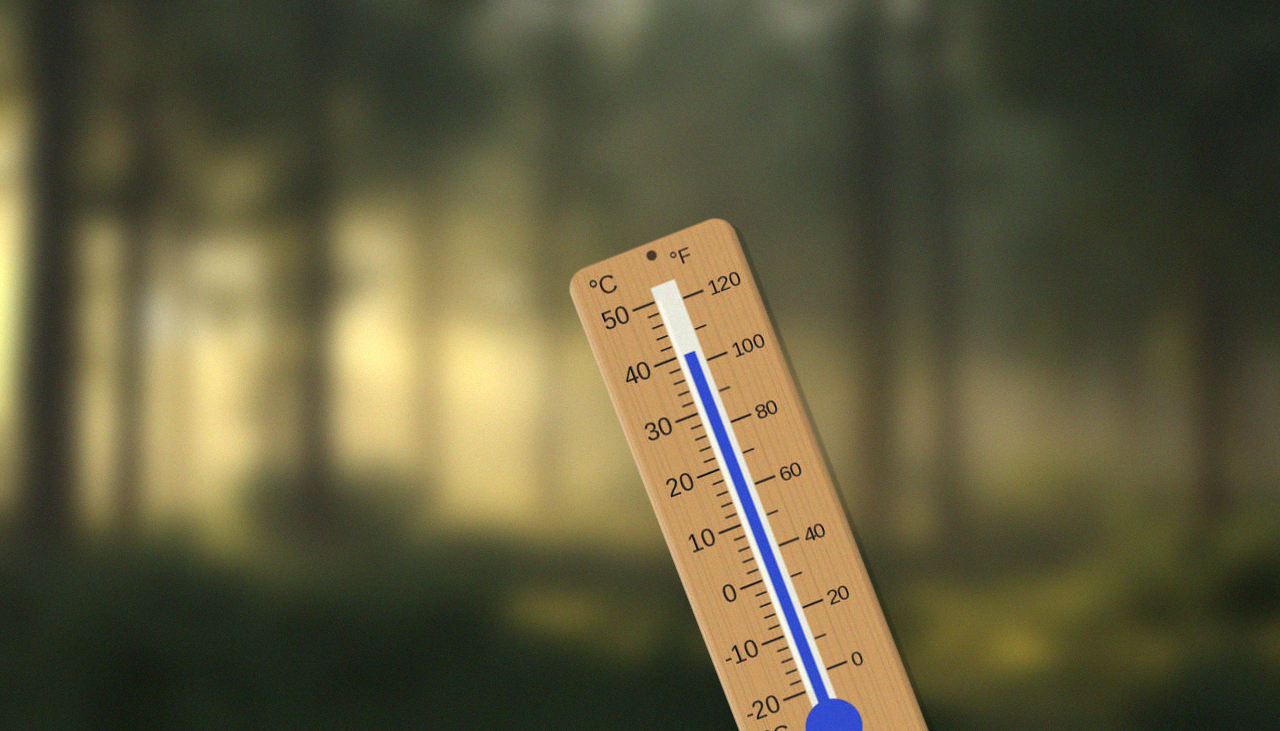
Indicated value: 40°C
